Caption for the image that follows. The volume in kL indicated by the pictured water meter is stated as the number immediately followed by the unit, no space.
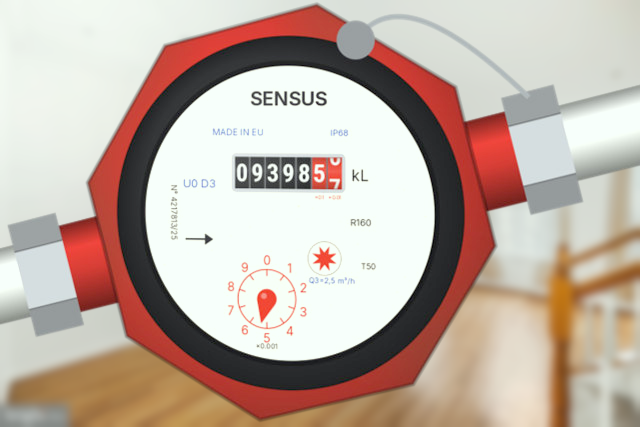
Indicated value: 9398.565kL
